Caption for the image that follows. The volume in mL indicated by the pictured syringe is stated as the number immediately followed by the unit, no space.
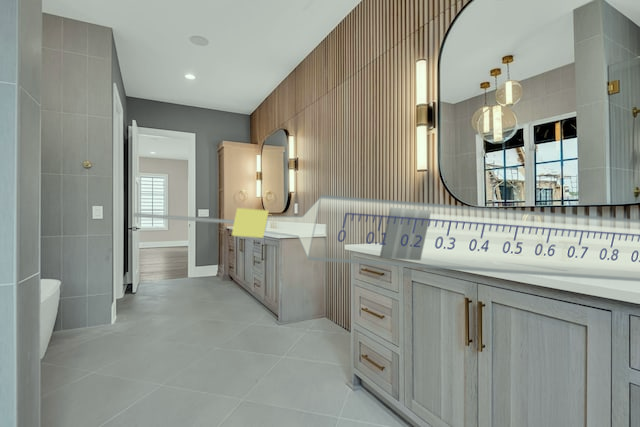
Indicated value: 0.12mL
